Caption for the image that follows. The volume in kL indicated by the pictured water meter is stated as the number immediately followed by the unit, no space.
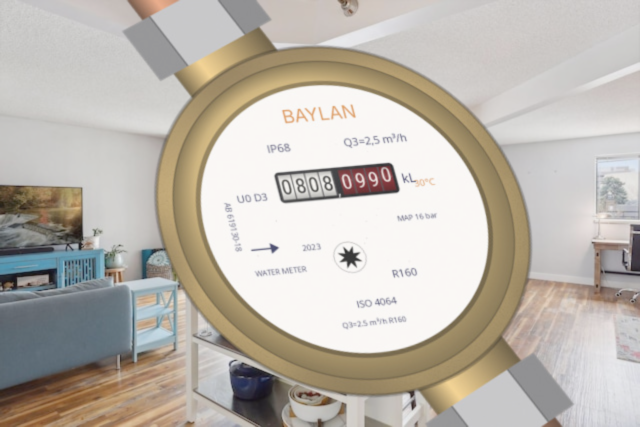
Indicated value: 808.0990kL
